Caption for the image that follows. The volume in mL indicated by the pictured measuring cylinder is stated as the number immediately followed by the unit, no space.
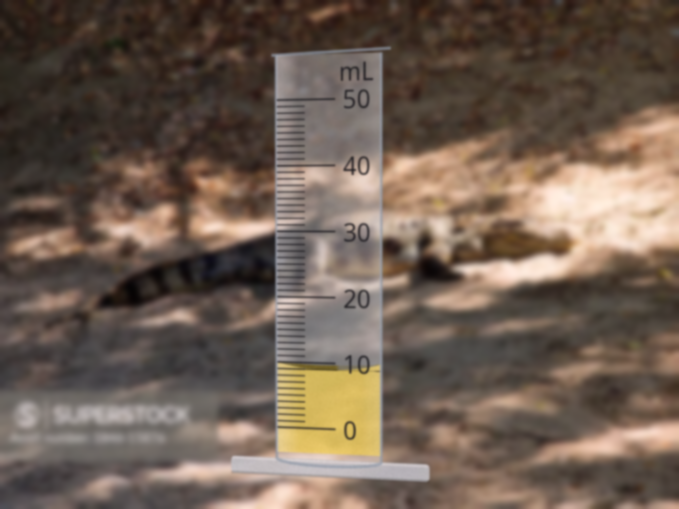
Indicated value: 9mL
